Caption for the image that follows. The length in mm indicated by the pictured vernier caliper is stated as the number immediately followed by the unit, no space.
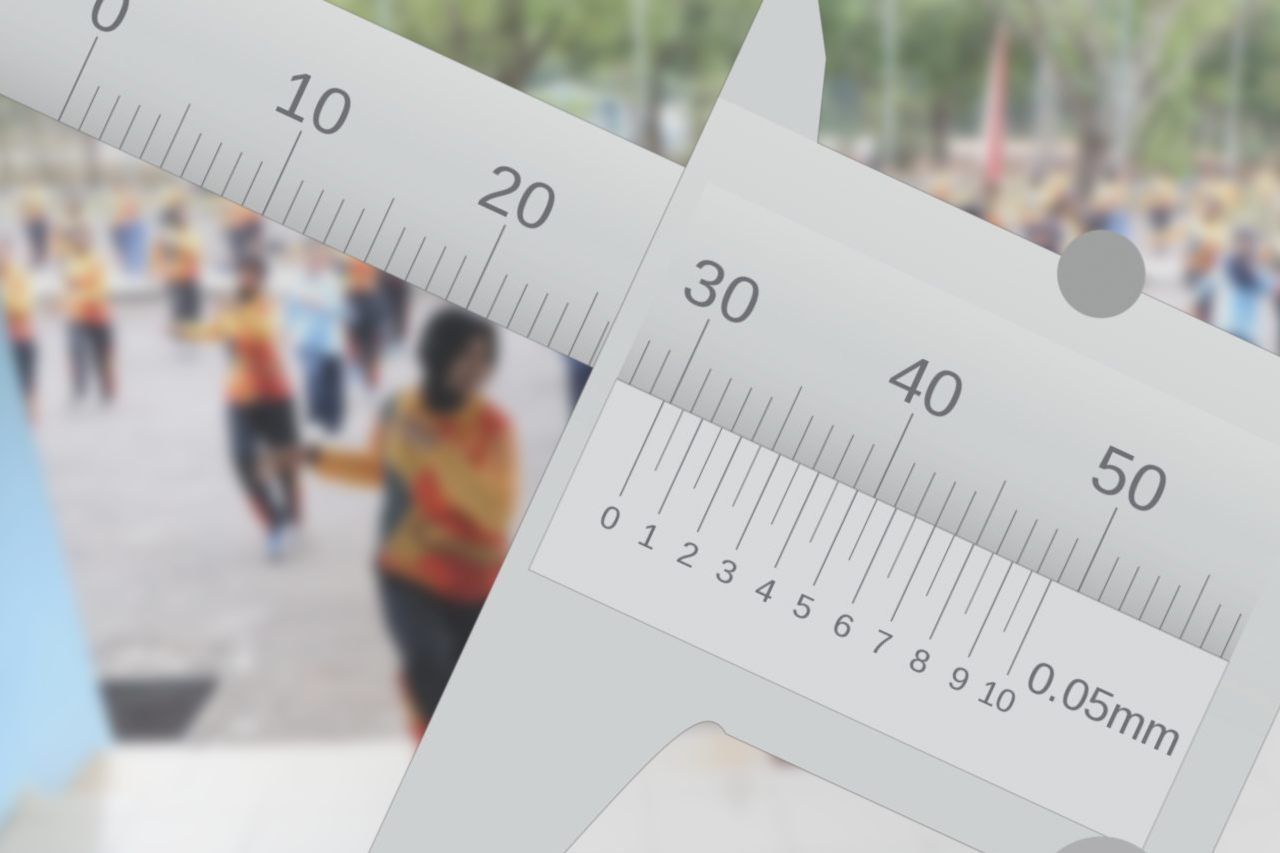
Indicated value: 29.7mm
